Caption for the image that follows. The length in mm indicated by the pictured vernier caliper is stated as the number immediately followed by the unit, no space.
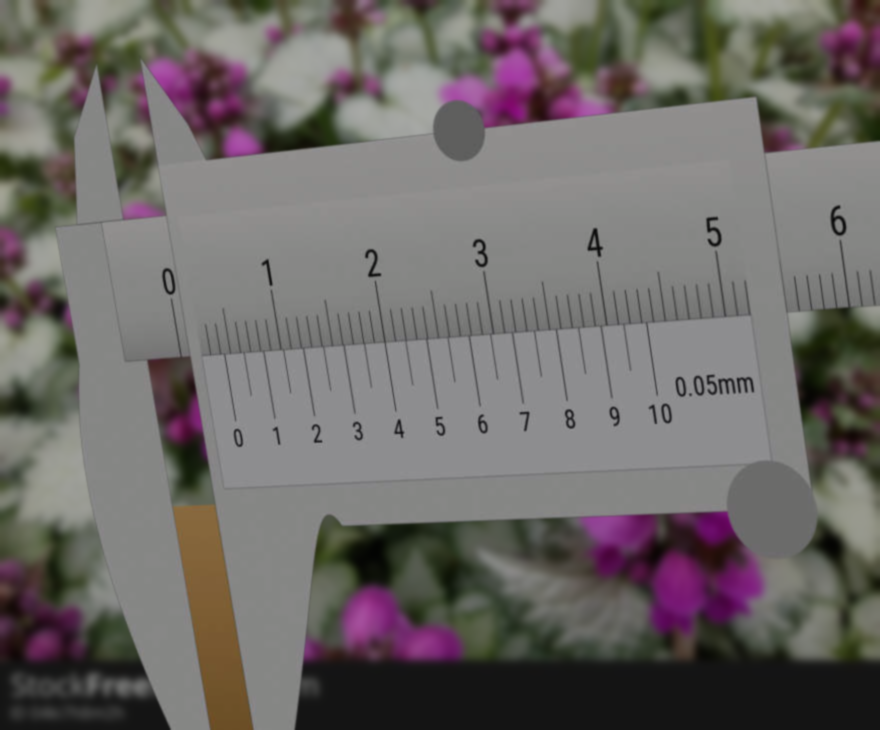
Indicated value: 4.4mm
